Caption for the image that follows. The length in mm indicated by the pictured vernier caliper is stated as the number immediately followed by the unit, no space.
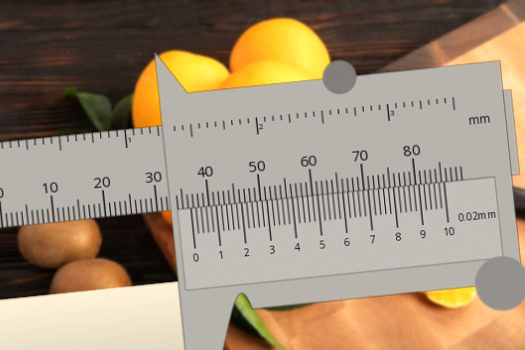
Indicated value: 36.5mm
